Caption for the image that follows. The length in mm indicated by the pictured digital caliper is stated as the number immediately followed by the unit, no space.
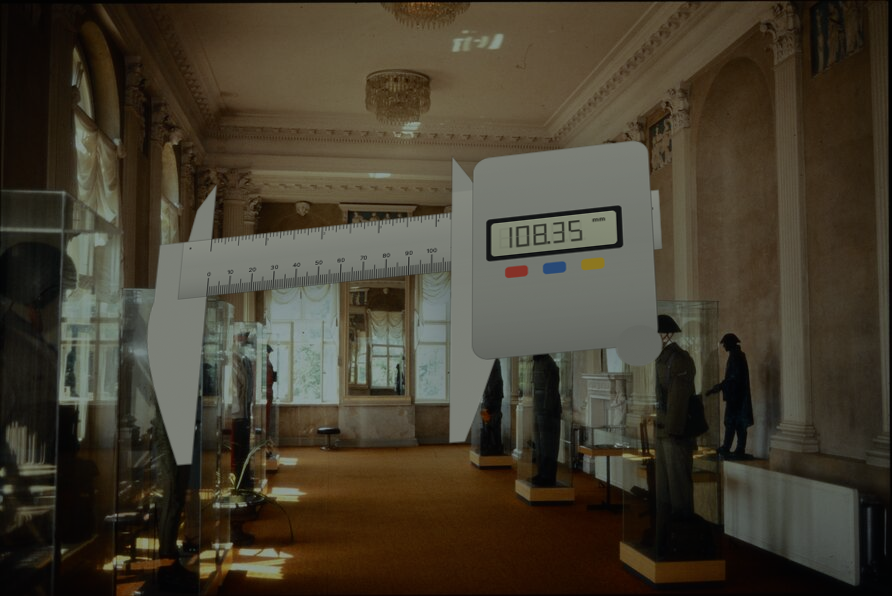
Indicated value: 108.35mm
